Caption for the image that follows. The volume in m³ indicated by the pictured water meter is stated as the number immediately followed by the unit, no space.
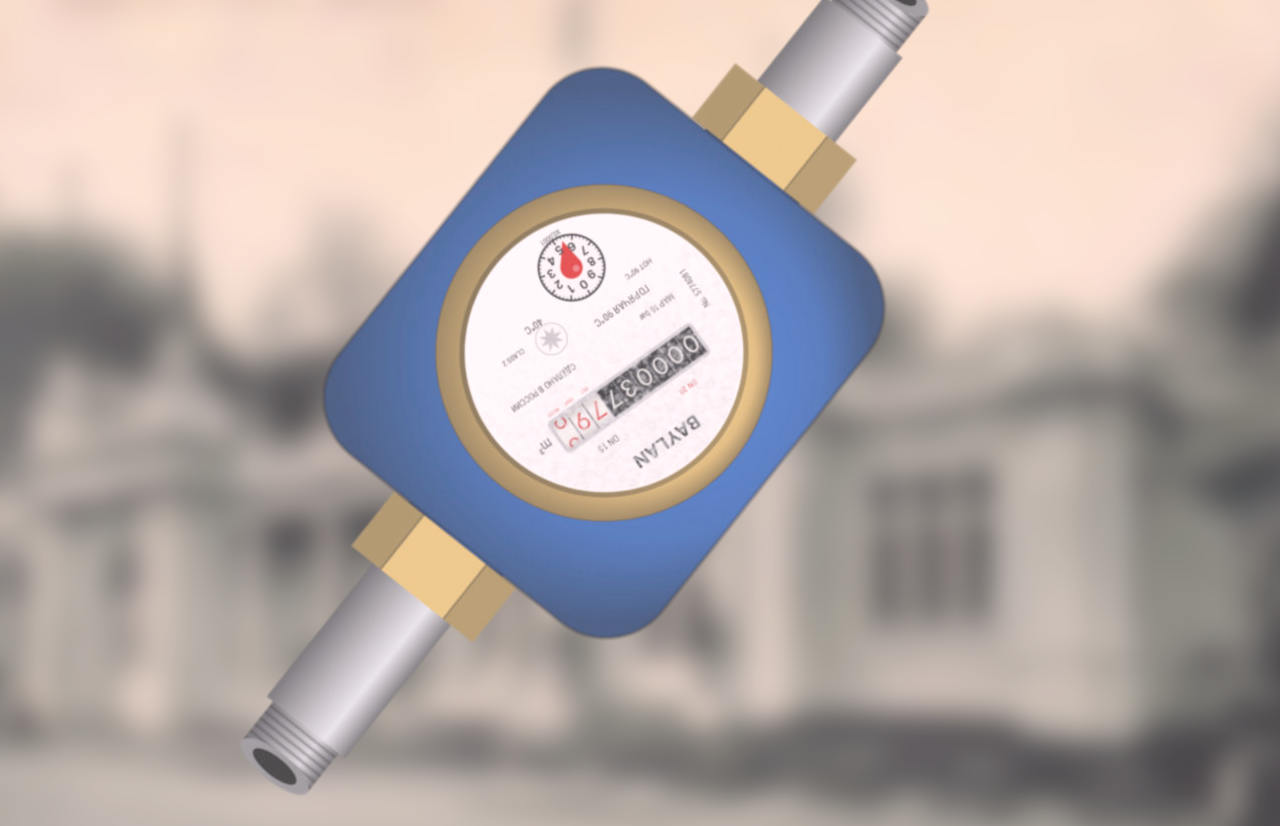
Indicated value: 37.7985m³
